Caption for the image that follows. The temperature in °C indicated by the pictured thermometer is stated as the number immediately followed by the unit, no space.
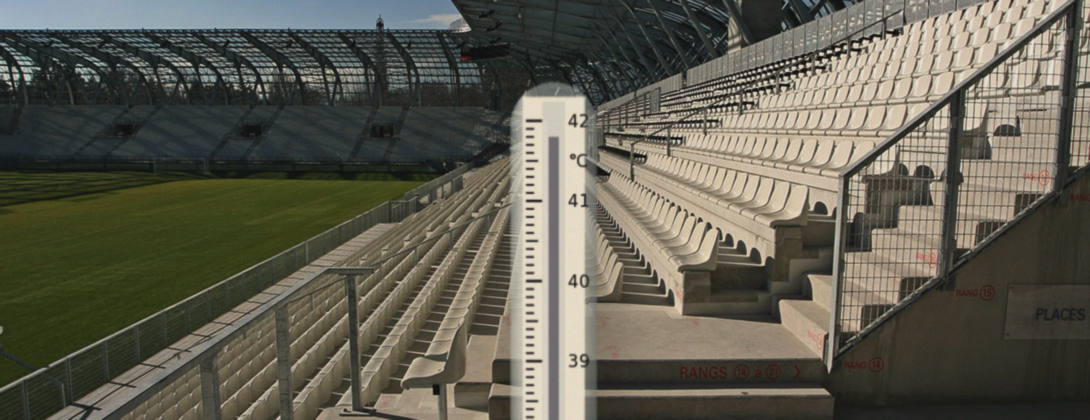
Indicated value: 41.8°C
